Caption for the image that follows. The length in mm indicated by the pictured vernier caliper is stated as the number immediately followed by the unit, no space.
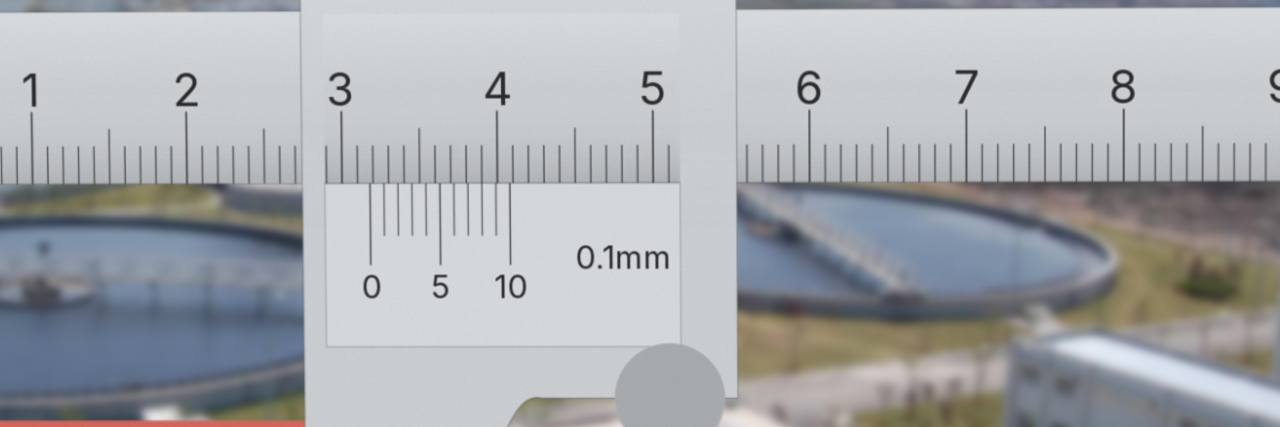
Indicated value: 31.8mm
